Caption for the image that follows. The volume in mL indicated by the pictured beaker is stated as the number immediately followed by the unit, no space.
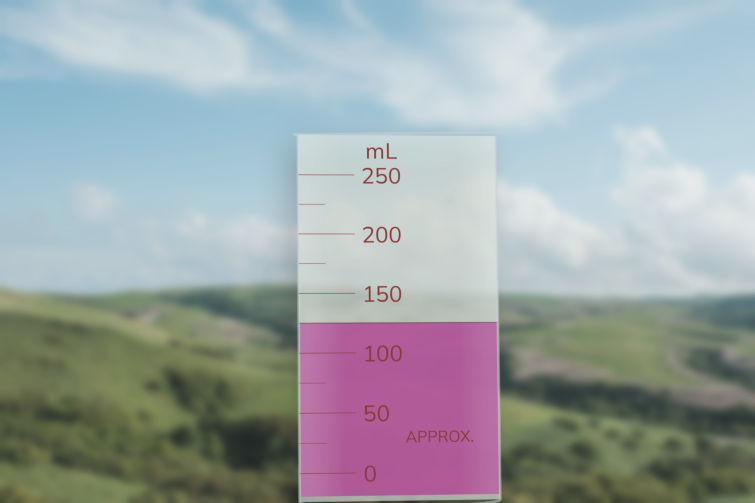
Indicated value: 125mL
